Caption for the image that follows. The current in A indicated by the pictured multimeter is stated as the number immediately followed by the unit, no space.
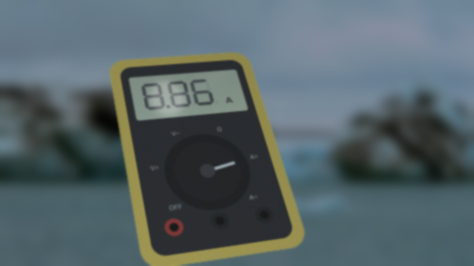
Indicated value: 8.86A
